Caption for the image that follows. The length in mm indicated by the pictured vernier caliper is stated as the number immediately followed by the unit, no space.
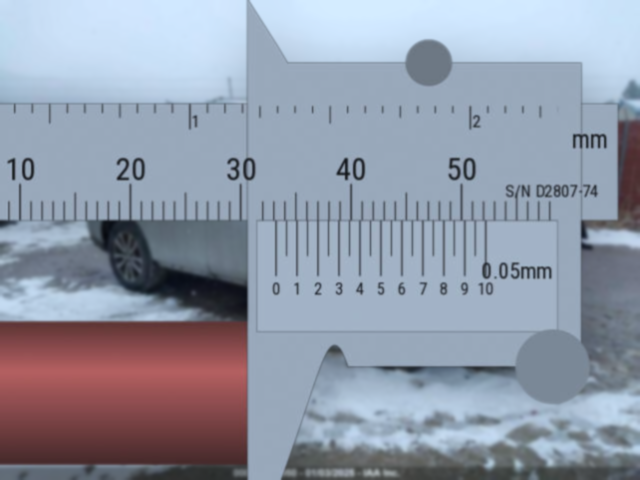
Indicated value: 33.2mm
